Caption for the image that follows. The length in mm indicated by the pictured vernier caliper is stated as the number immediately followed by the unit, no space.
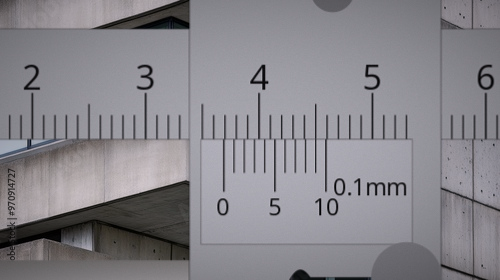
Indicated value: 36.9mm
